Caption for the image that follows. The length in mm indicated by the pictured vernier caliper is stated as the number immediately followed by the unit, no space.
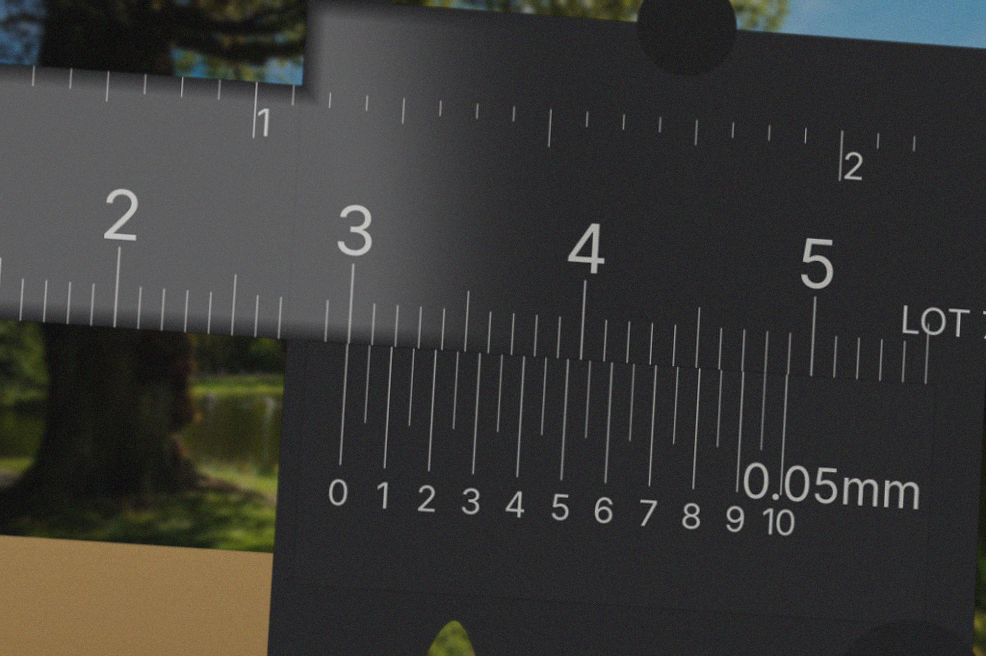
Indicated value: 29.95mm
